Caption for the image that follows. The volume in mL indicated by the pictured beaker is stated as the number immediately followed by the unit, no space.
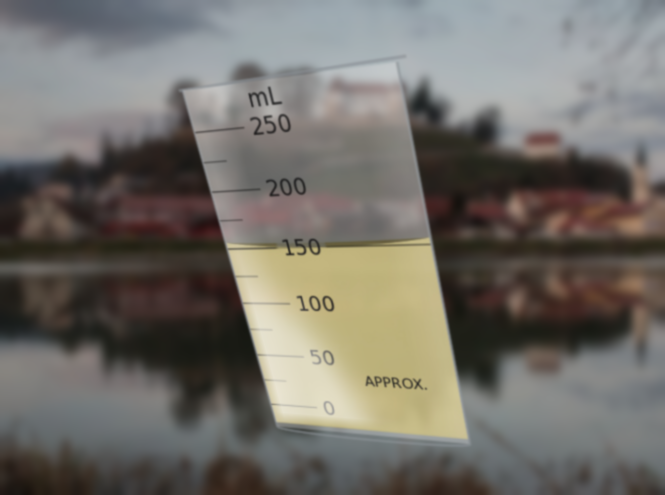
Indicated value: 150mL
